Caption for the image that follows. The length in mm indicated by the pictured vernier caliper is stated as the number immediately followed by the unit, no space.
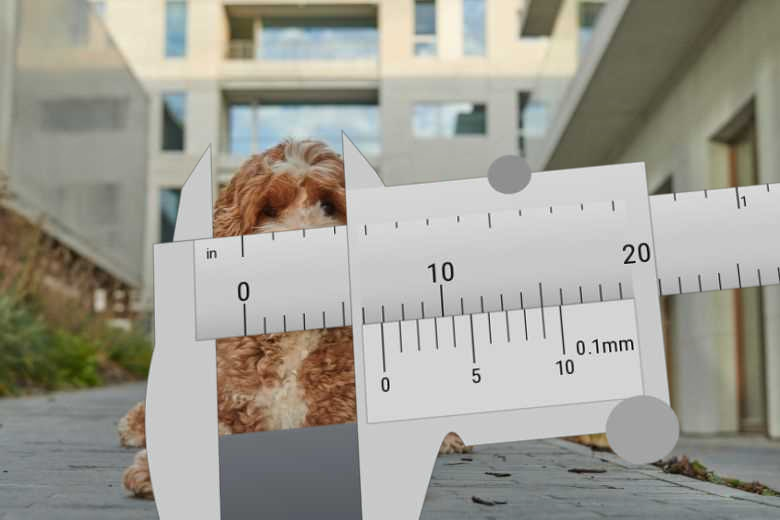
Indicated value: 6.9mm
